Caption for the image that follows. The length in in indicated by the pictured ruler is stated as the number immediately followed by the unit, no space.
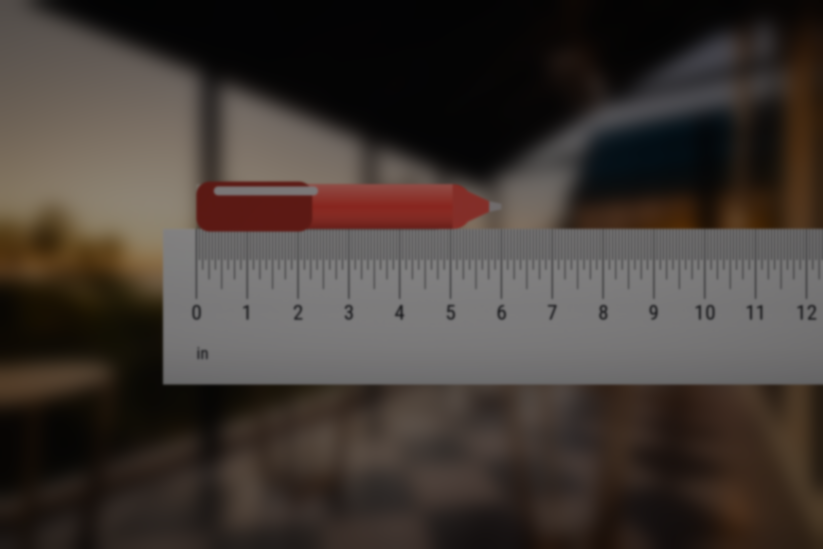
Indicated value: 6in
